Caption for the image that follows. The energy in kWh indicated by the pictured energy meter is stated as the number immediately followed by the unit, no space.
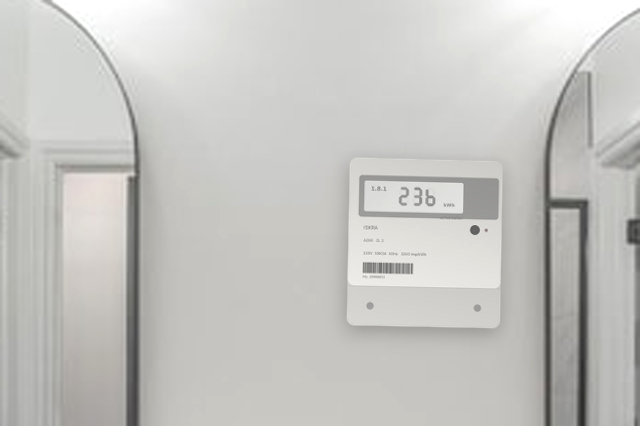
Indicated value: 236kWh
